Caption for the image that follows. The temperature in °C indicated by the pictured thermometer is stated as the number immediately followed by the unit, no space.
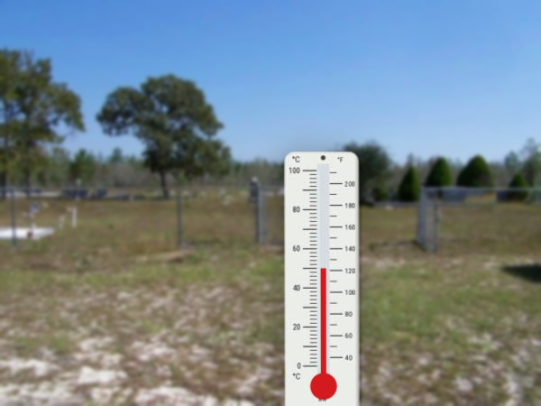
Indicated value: 50°C
